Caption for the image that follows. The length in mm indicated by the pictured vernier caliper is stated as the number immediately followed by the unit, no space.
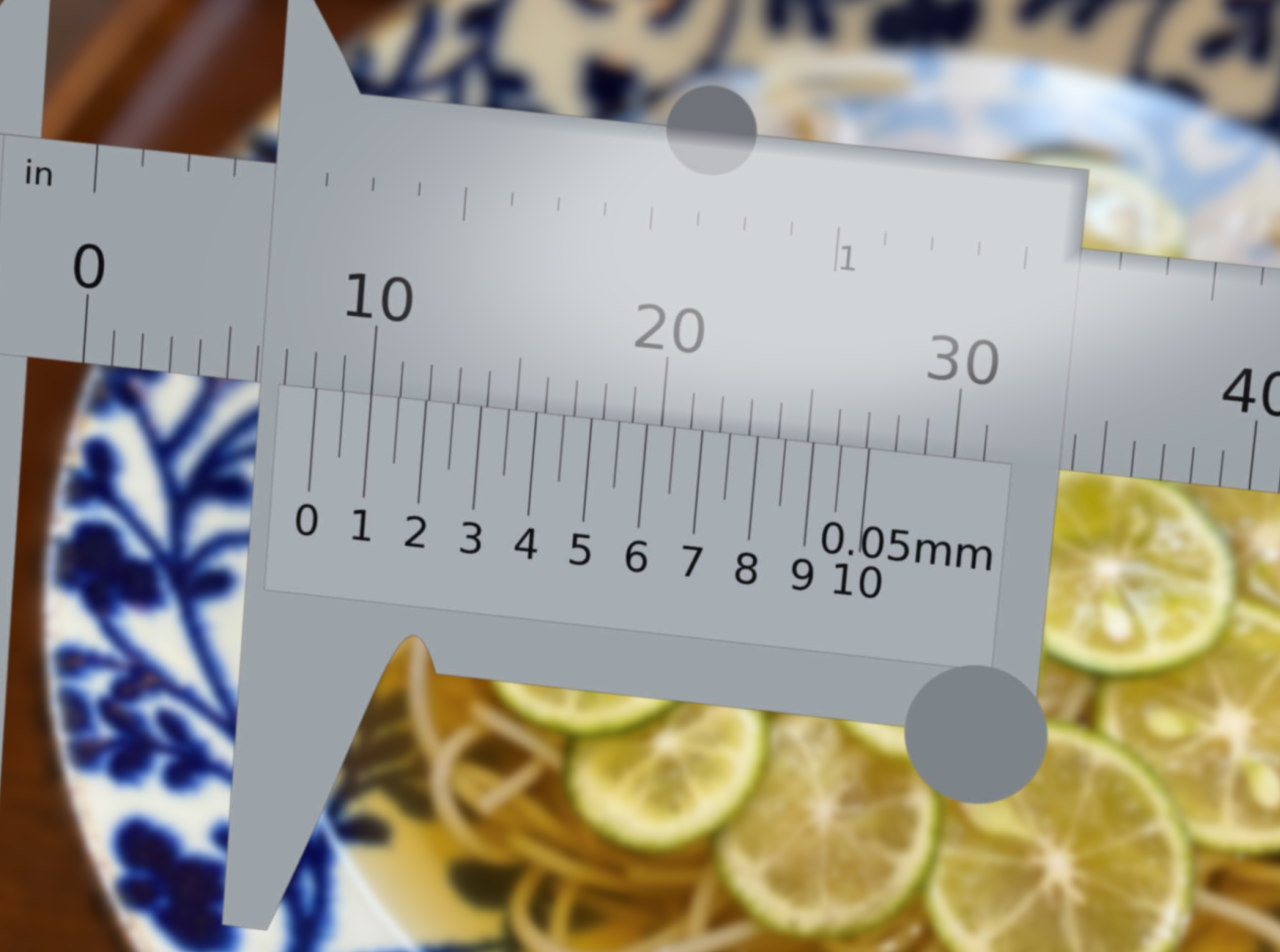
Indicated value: 8.10mm
